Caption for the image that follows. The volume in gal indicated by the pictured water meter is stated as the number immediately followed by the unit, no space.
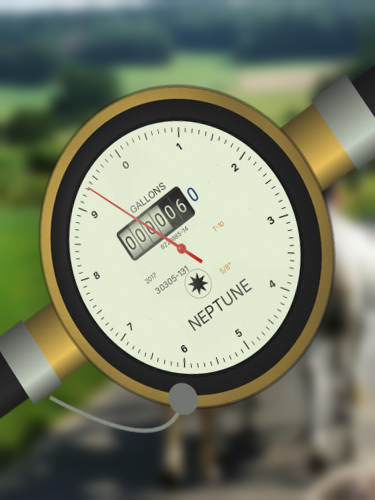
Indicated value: 59.3gal
